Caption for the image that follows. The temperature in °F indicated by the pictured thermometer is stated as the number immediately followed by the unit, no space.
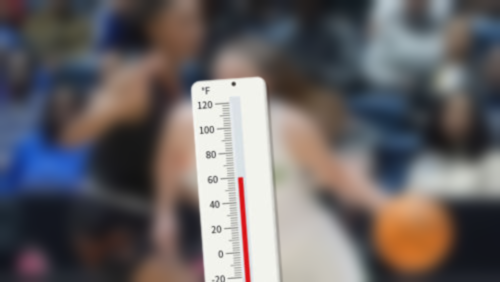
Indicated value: 60°F
